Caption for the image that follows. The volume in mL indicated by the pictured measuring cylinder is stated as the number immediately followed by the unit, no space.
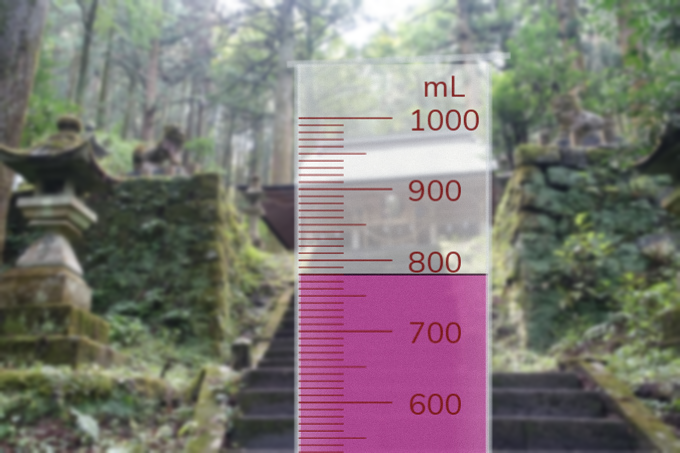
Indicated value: 780mL
